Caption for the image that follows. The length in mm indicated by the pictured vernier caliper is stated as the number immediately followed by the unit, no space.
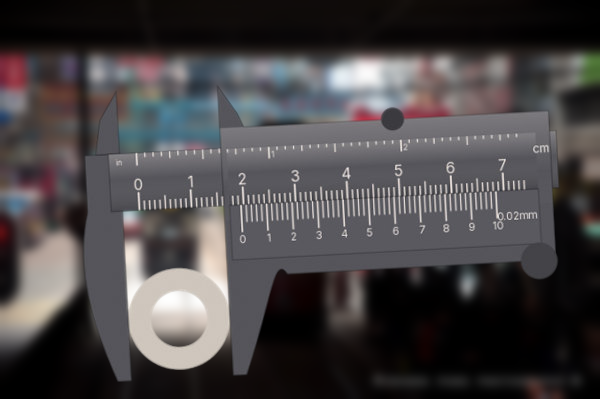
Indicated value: 19.5mm
